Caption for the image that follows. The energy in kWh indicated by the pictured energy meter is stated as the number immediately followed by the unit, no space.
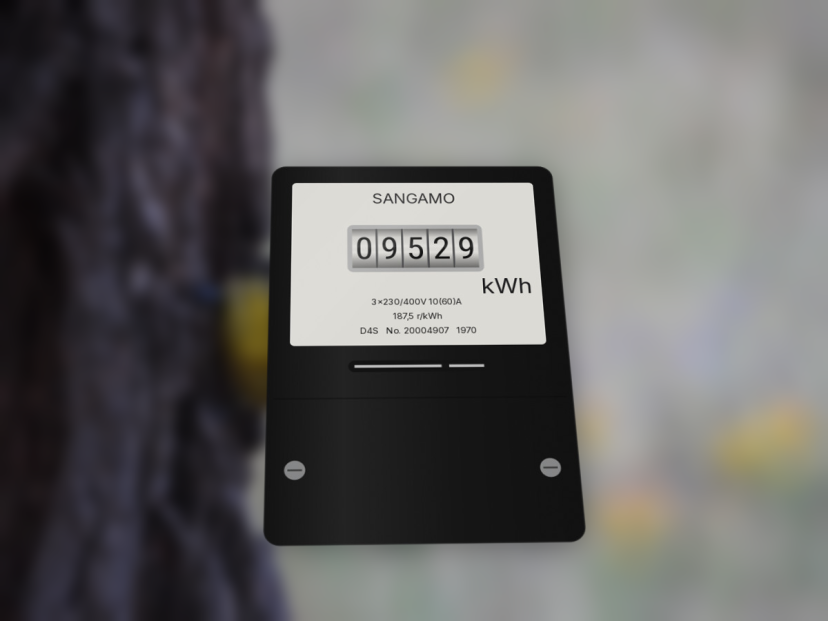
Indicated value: 9529kWh
